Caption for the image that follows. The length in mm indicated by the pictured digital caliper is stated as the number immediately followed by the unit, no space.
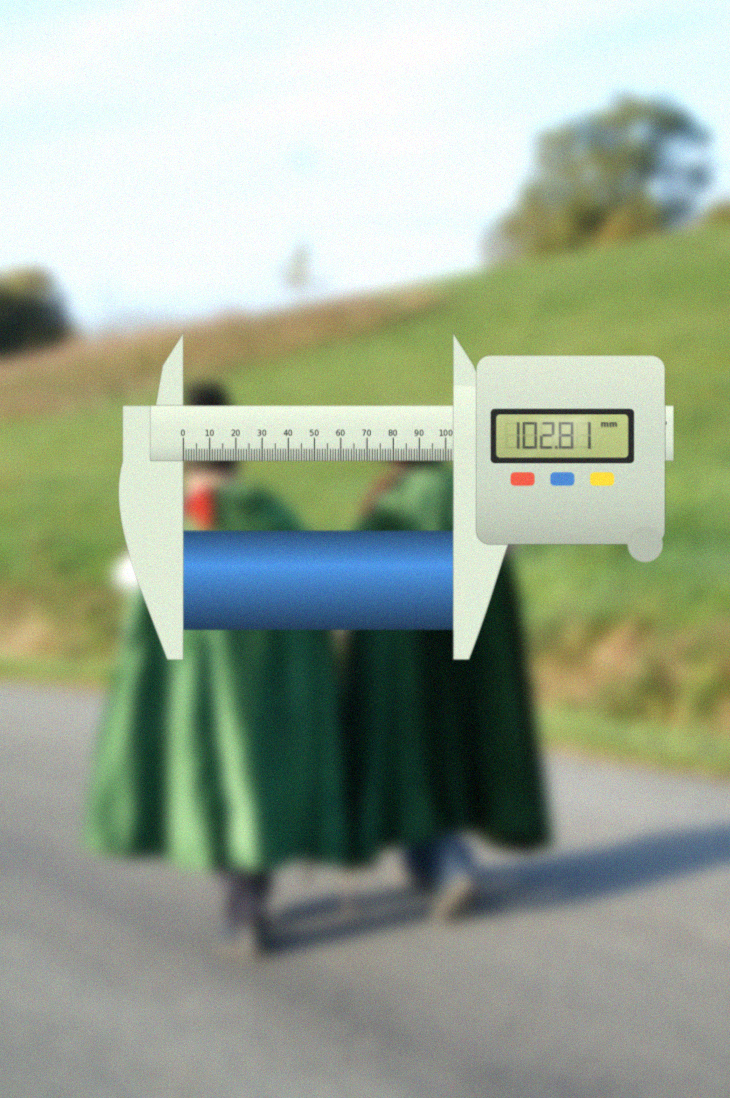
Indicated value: 102.81mm
